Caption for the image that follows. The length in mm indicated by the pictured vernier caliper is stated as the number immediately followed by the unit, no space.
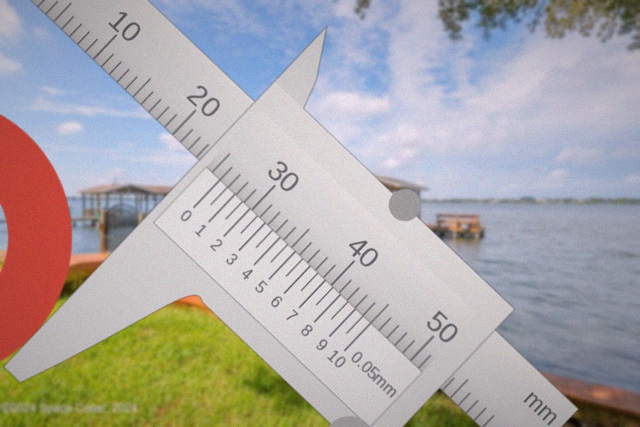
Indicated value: 26.0mm
